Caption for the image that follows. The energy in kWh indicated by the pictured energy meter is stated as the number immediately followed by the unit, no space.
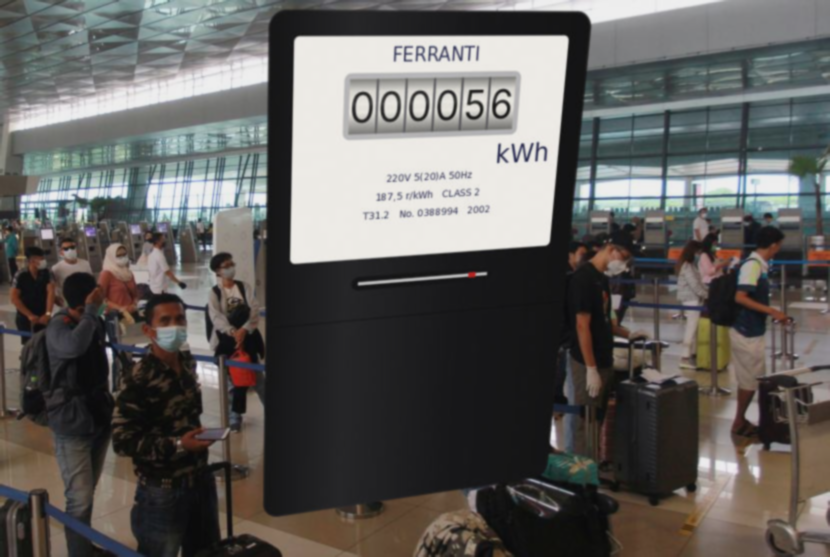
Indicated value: 56kWh
